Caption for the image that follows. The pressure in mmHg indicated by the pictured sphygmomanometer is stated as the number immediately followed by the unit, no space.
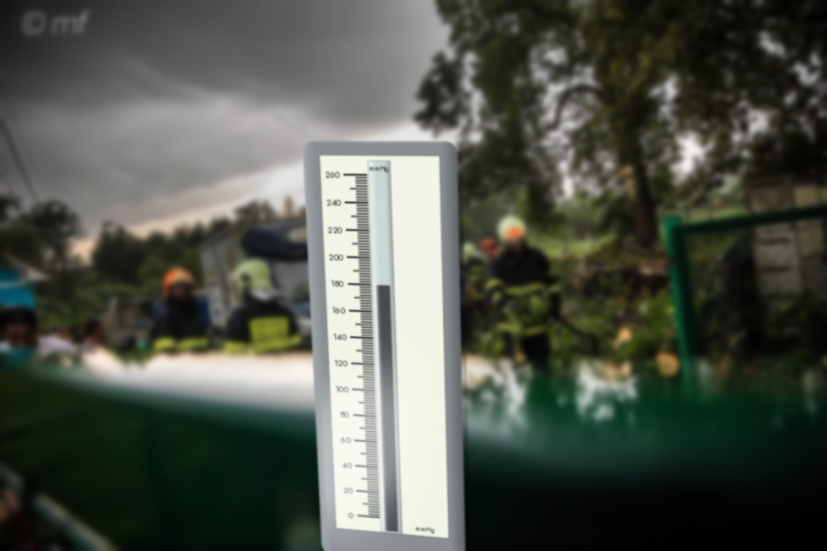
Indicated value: 180mmHg
